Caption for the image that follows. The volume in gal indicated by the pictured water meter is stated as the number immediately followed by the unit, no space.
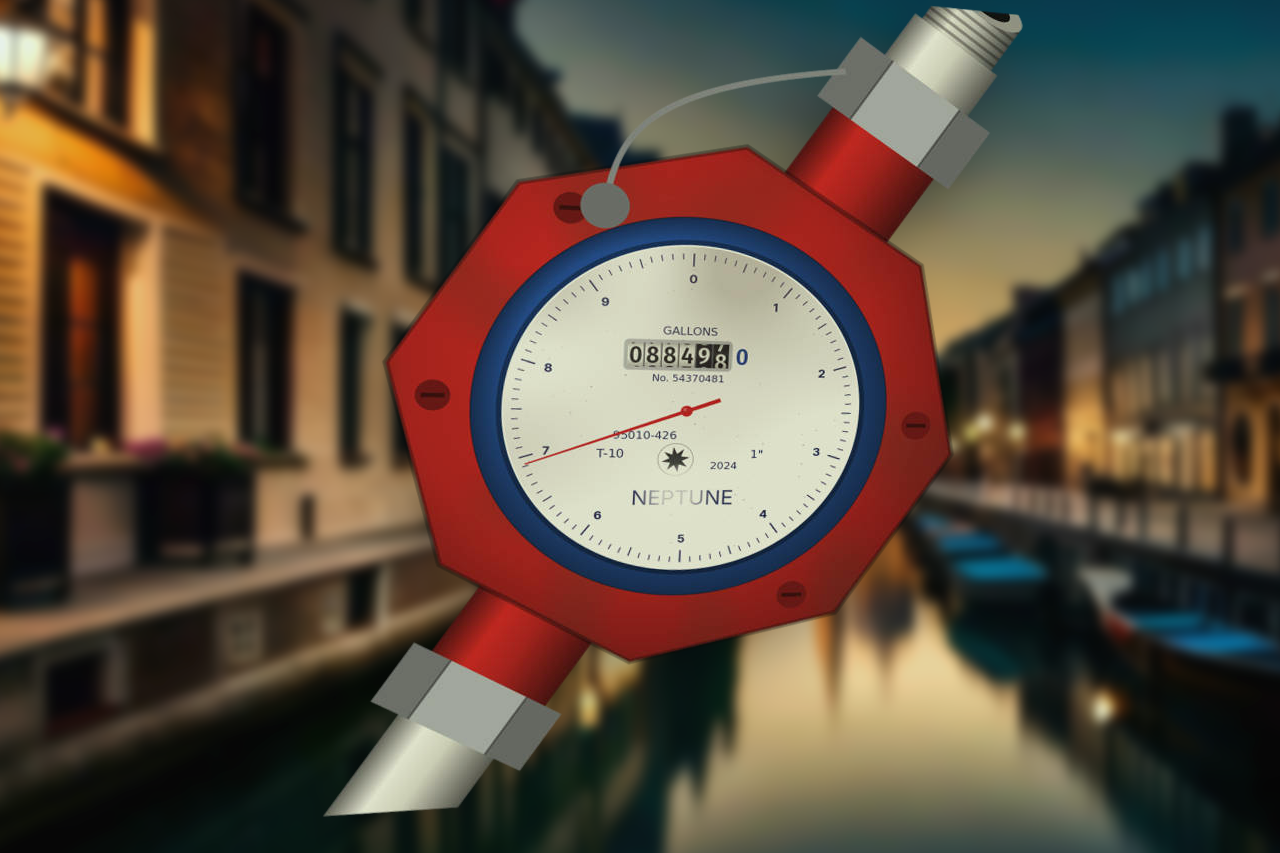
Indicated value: 884976.9gal
